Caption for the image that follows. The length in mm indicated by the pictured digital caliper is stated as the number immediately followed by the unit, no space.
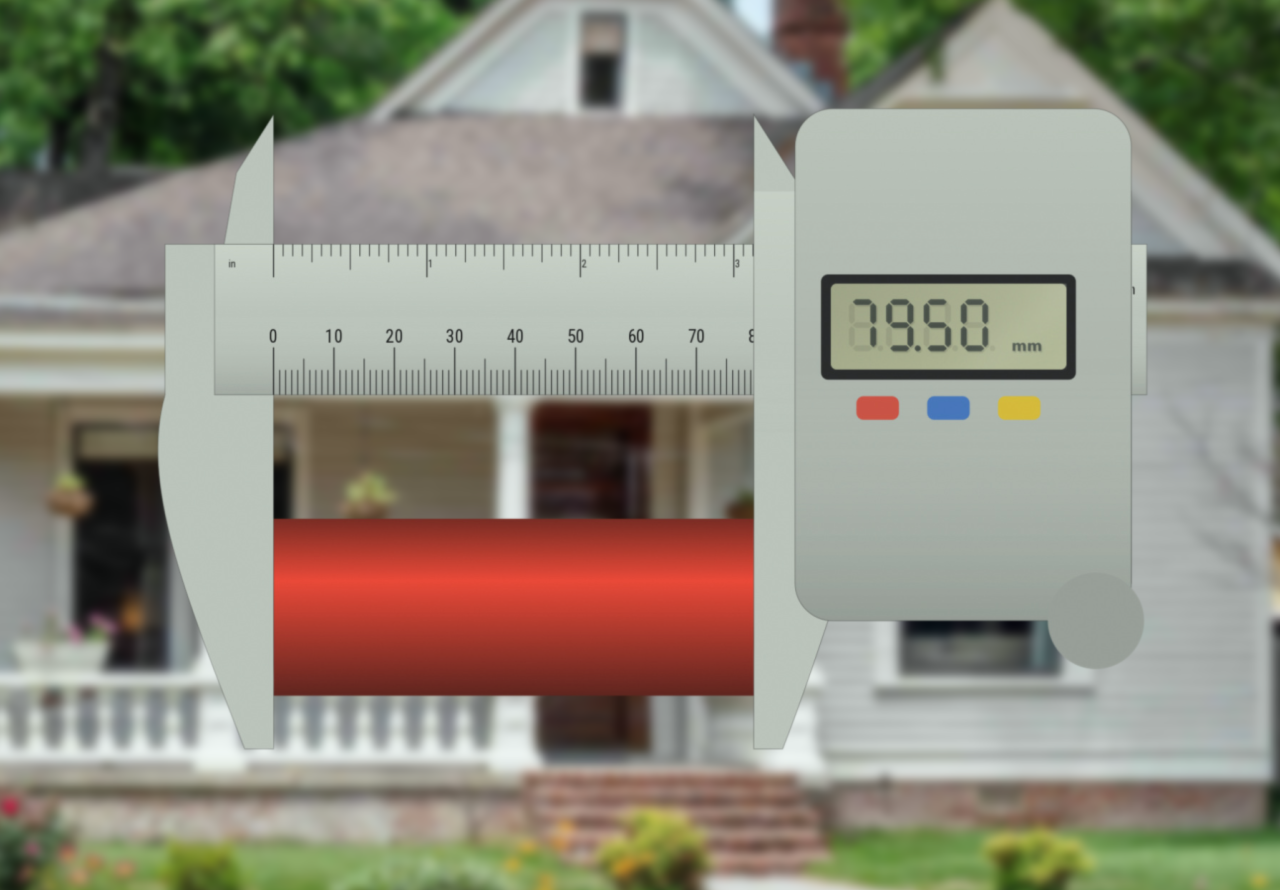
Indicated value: 79.50mm
